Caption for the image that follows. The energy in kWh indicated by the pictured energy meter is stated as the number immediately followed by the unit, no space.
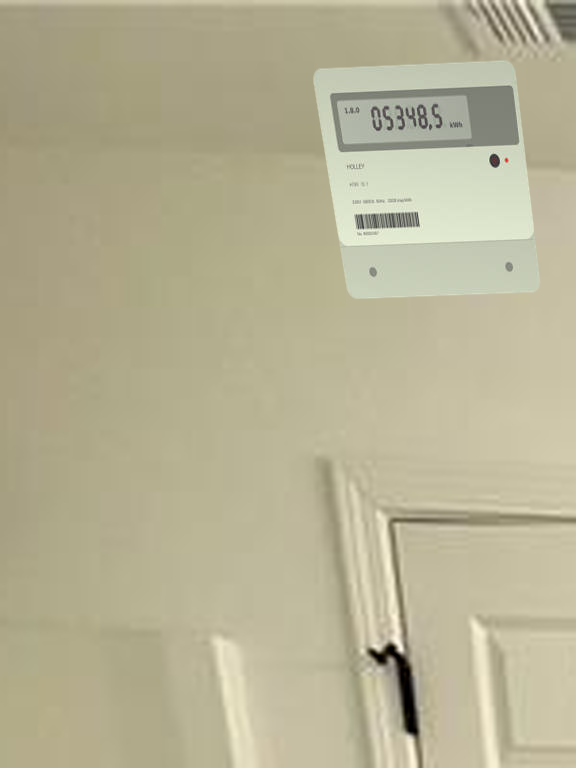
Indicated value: 5348.5kWh
